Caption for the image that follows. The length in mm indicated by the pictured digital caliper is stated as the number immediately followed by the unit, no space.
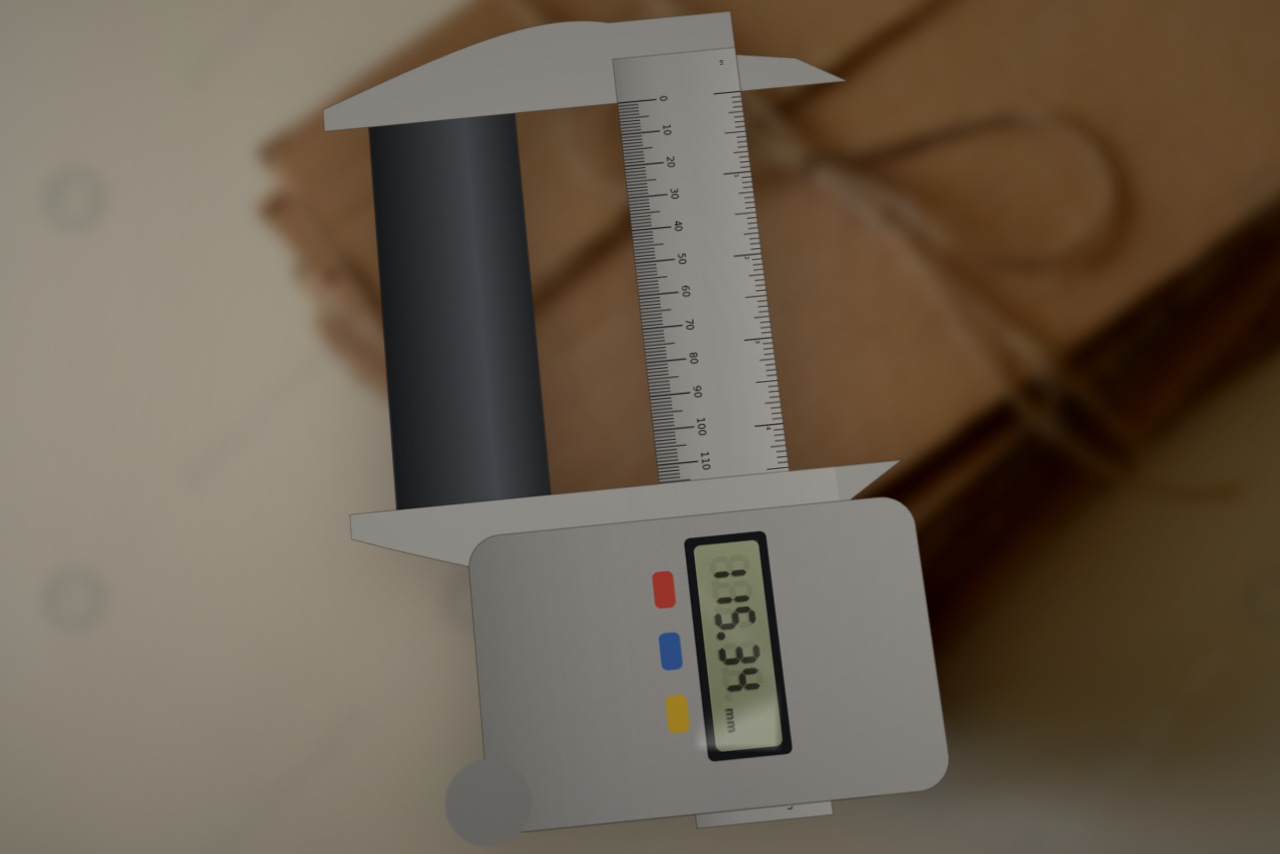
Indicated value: 115.34mm
